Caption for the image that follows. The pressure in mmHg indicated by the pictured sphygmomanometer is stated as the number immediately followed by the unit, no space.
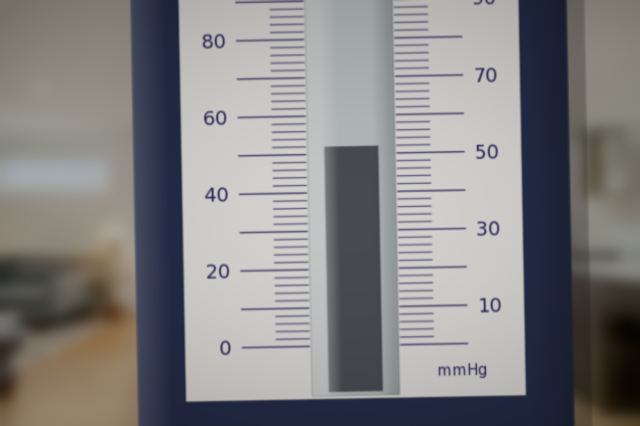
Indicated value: 52mmHg
